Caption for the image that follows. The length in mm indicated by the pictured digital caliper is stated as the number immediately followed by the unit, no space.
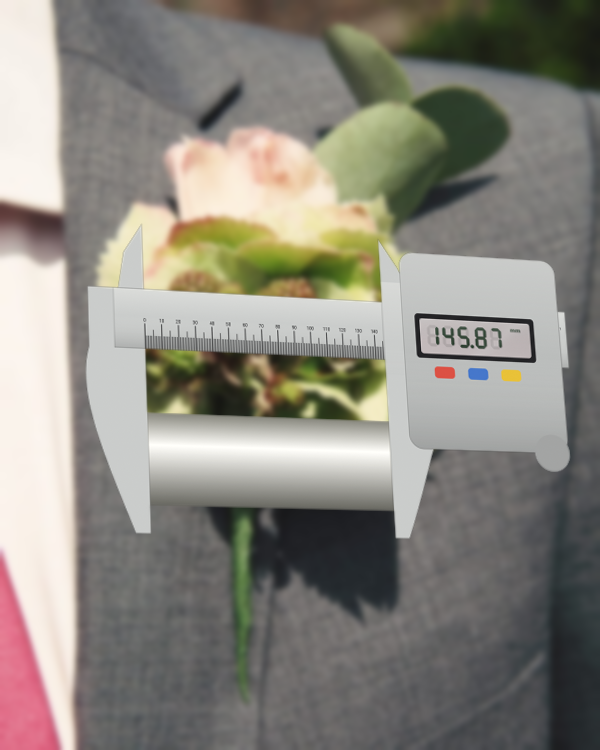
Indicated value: 145.87mm
